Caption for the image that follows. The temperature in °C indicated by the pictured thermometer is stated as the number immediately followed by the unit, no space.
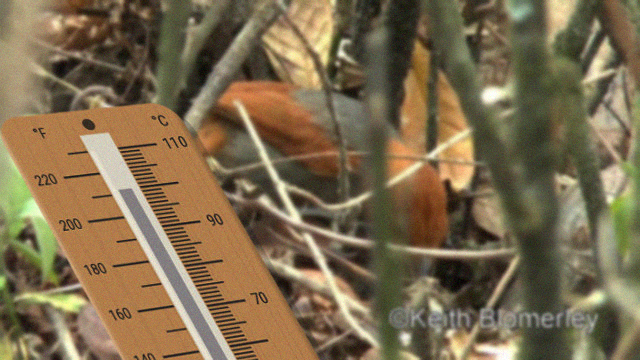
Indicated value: 100°C
